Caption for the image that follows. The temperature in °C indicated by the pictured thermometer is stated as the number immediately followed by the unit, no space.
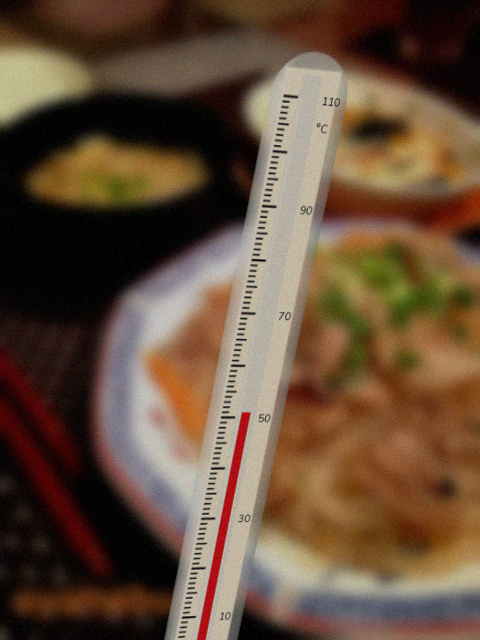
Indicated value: 51°C
